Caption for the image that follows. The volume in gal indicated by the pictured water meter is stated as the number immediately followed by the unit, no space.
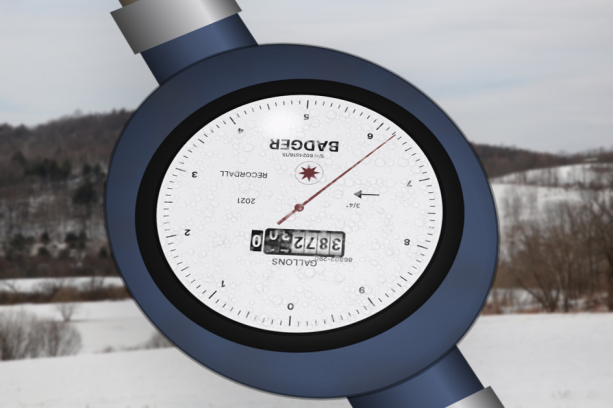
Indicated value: 3872296.2gal
